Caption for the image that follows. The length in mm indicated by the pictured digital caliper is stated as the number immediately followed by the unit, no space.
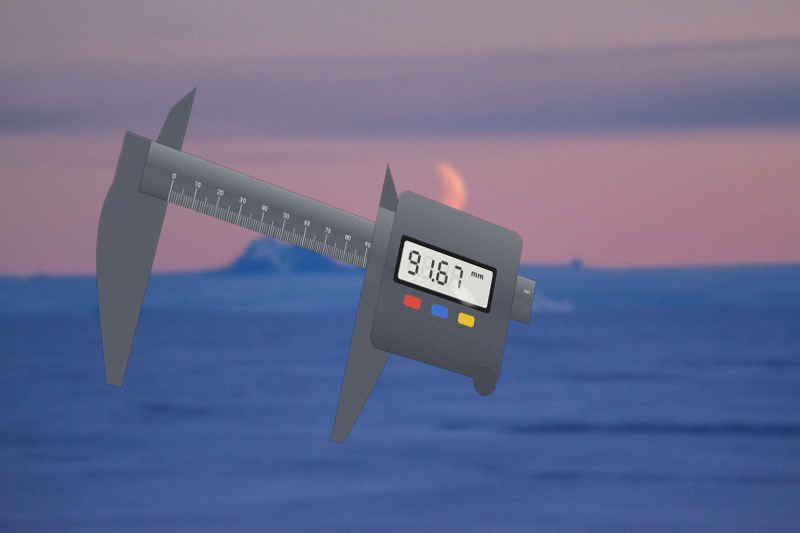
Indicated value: 91.67mm
